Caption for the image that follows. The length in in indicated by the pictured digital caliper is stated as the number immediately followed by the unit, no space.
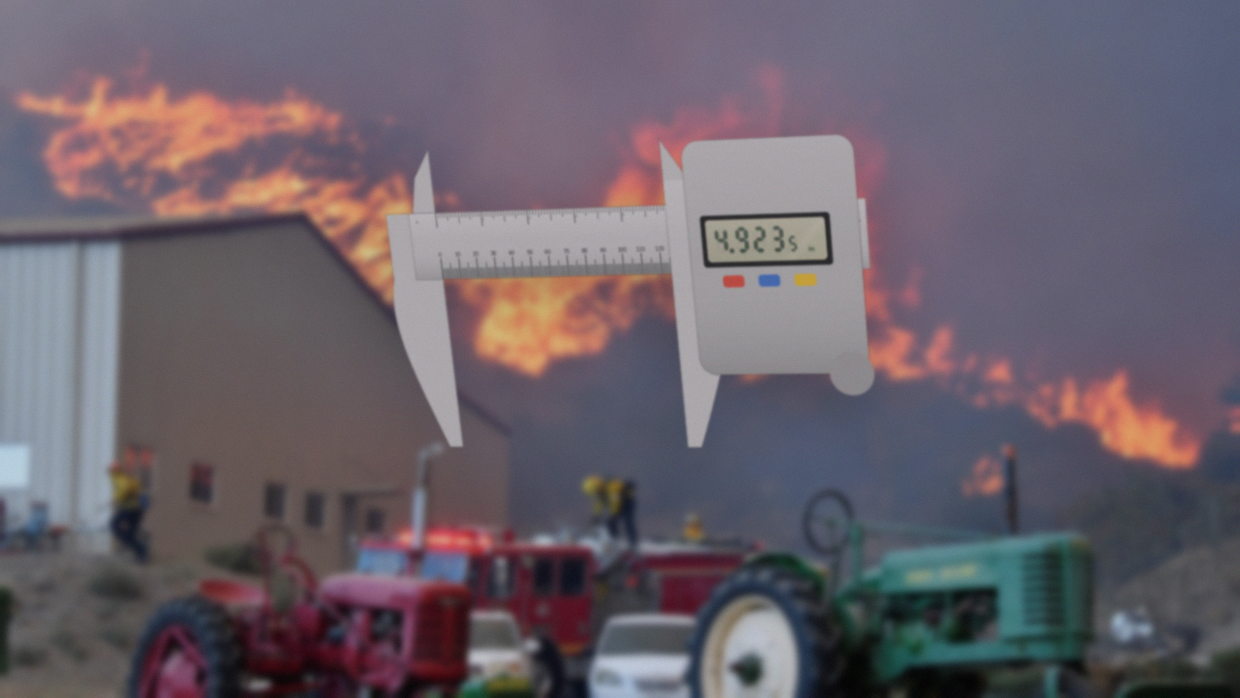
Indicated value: 4.9235in
